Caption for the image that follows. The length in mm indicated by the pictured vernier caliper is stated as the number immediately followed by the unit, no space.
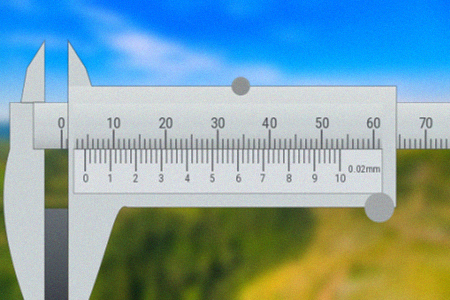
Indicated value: 4.5mm
